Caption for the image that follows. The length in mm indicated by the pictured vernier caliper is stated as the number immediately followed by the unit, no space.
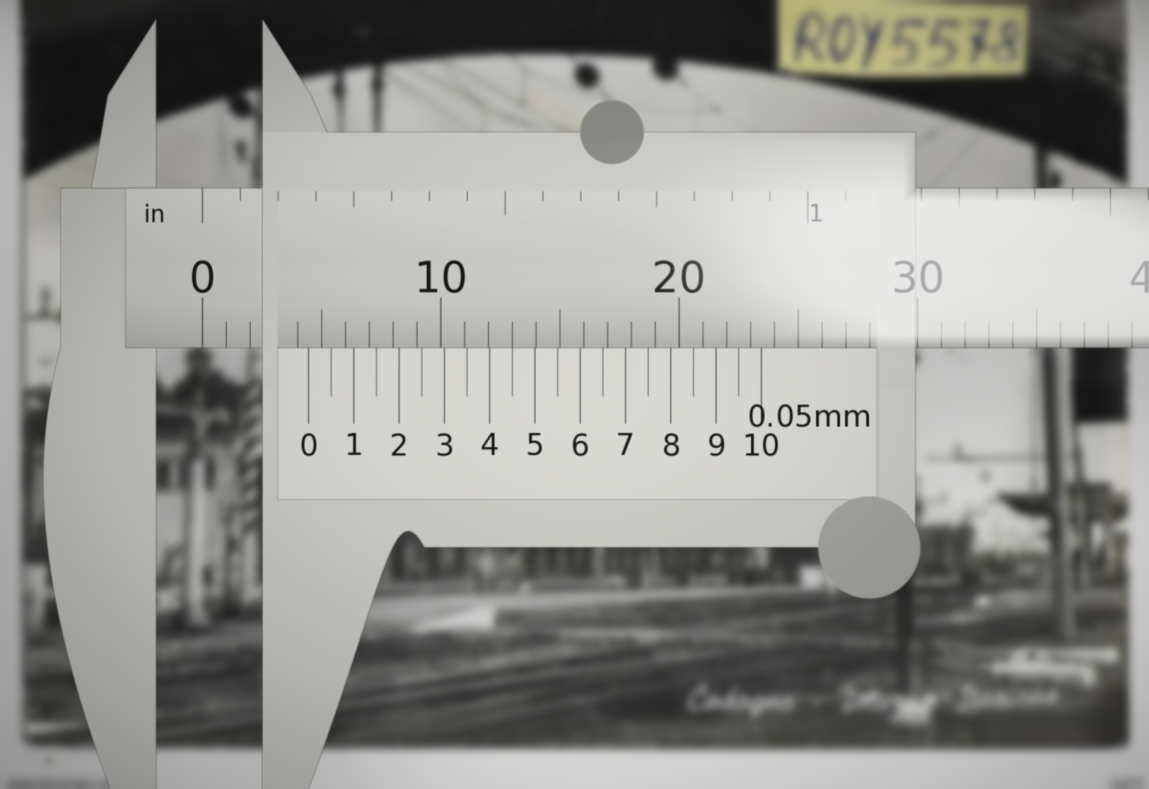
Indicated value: 4.45mm
